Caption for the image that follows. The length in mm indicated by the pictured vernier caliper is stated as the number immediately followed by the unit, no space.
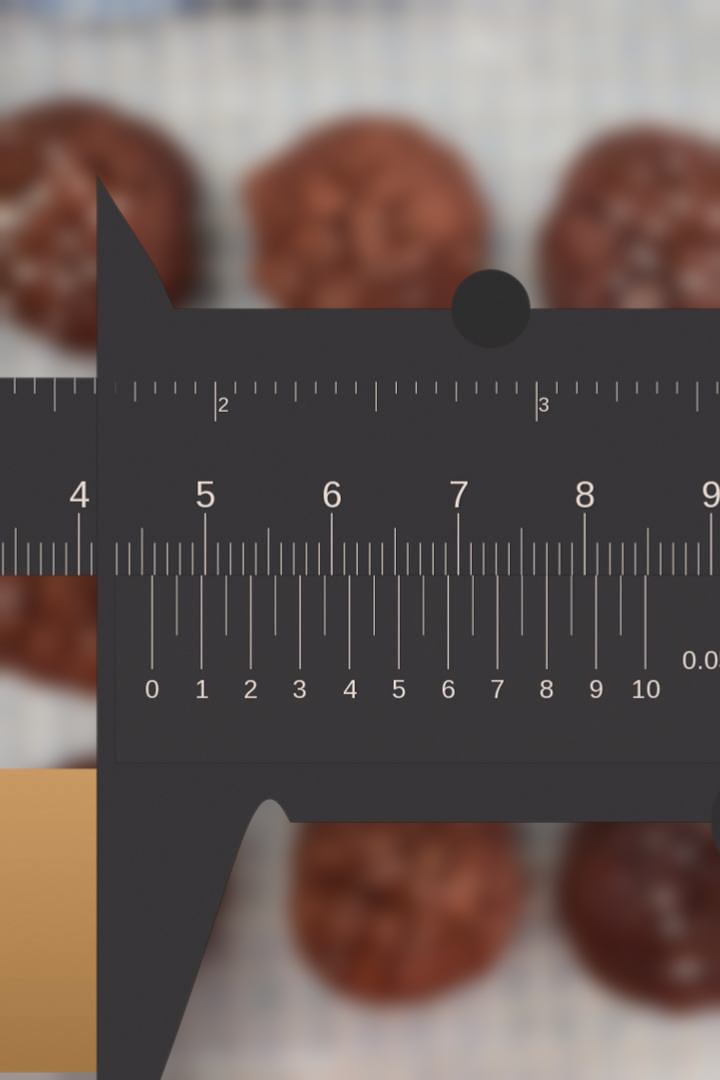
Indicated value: 45.8mm
